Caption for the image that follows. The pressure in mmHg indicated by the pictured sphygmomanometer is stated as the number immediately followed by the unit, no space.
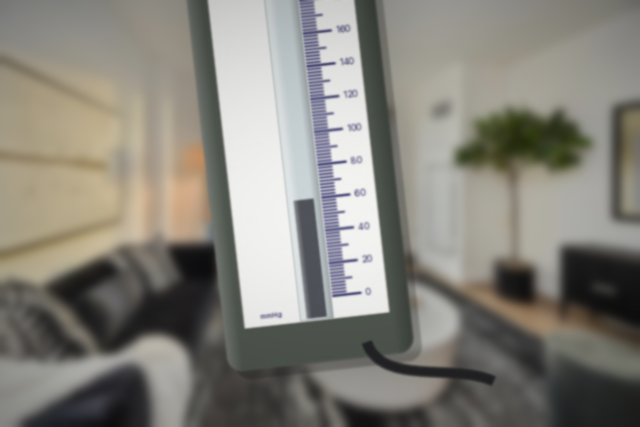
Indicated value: 60mmHg
